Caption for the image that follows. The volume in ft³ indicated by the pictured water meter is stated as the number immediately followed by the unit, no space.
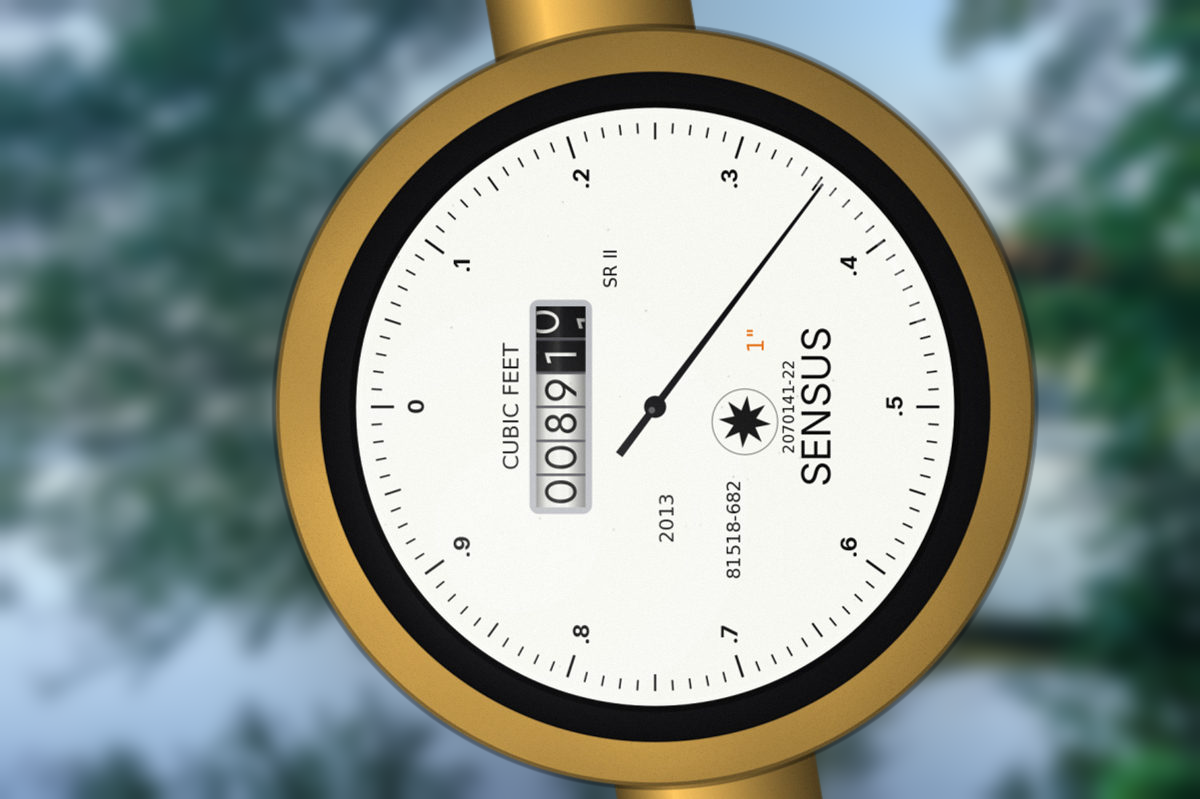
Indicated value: 8910.35ft³
